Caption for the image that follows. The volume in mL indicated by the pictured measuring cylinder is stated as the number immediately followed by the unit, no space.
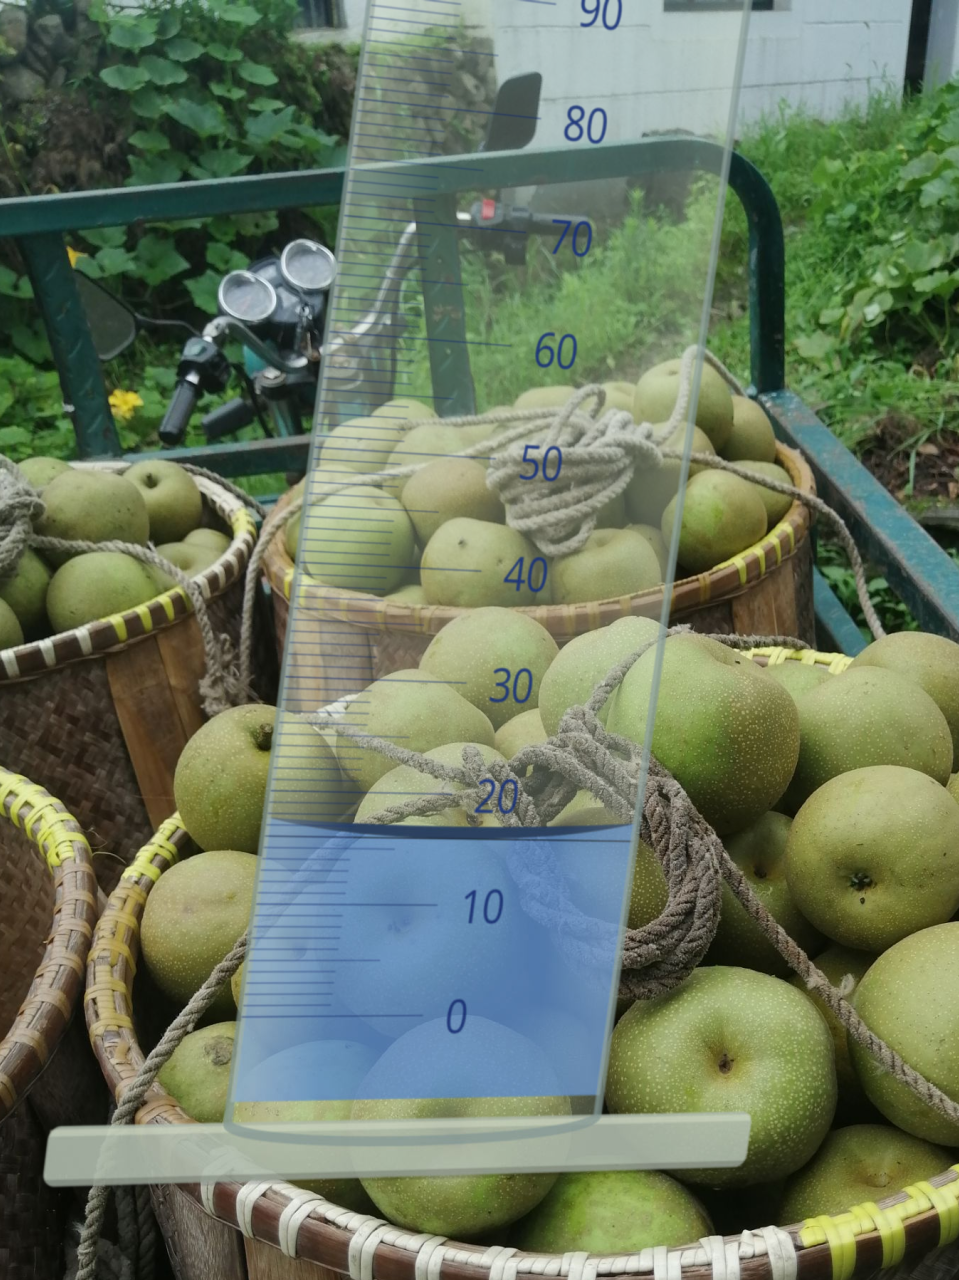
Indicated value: 16mL
